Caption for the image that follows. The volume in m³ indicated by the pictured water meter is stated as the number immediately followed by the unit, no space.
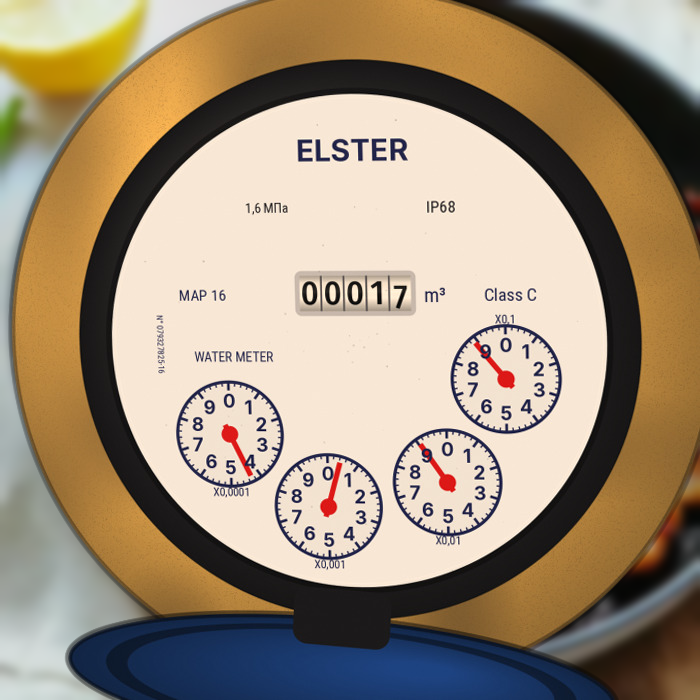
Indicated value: 16.8904m³
